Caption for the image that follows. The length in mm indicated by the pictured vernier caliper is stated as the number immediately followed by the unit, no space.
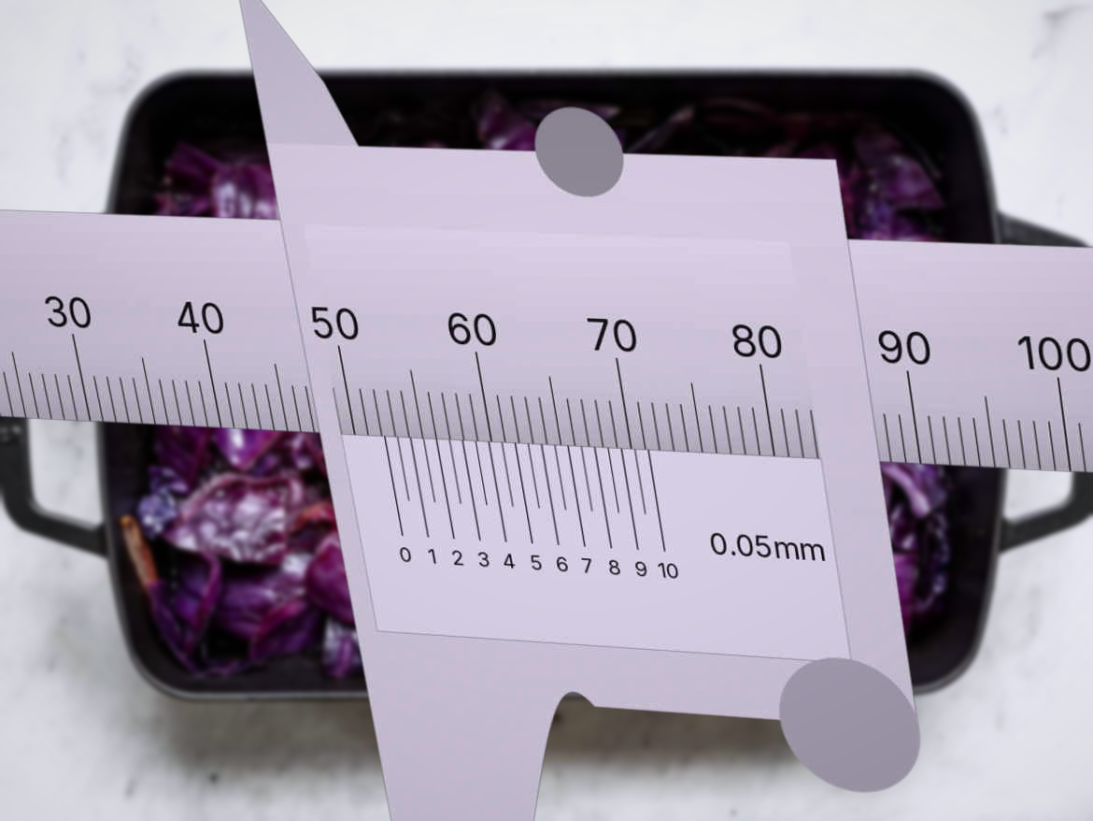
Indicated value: 52.2mm
